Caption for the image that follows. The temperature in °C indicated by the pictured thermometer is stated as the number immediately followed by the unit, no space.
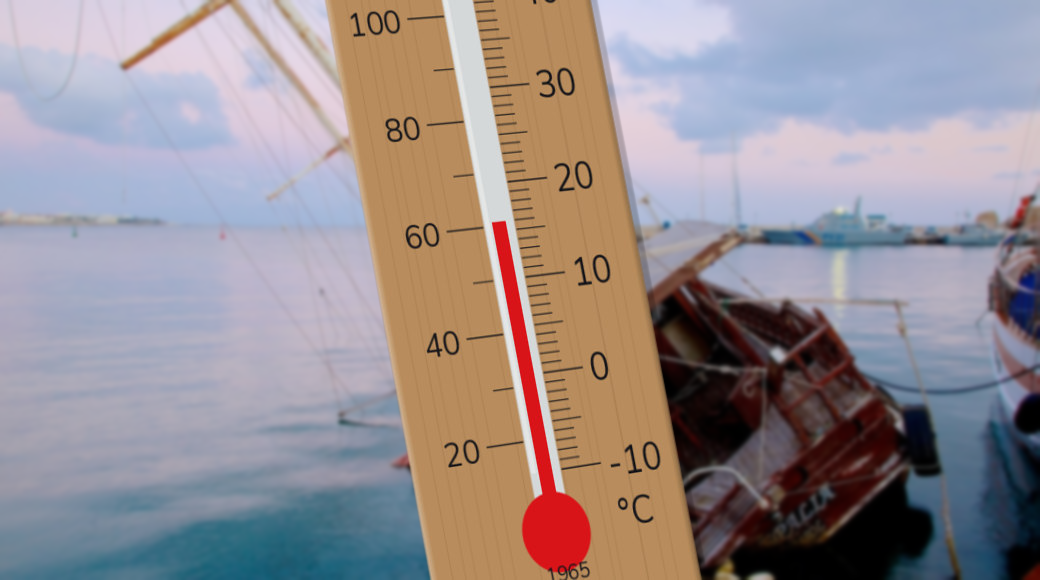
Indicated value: 16°C
